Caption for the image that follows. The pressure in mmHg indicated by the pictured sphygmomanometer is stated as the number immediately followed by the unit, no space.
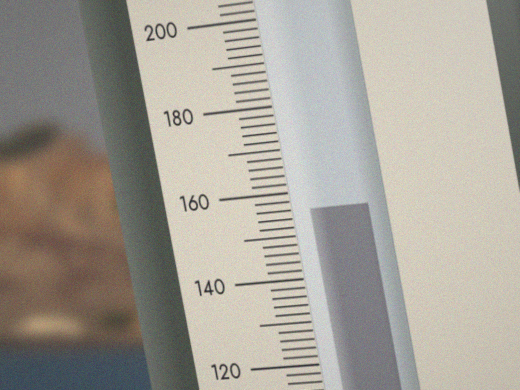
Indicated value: 156mmHg
